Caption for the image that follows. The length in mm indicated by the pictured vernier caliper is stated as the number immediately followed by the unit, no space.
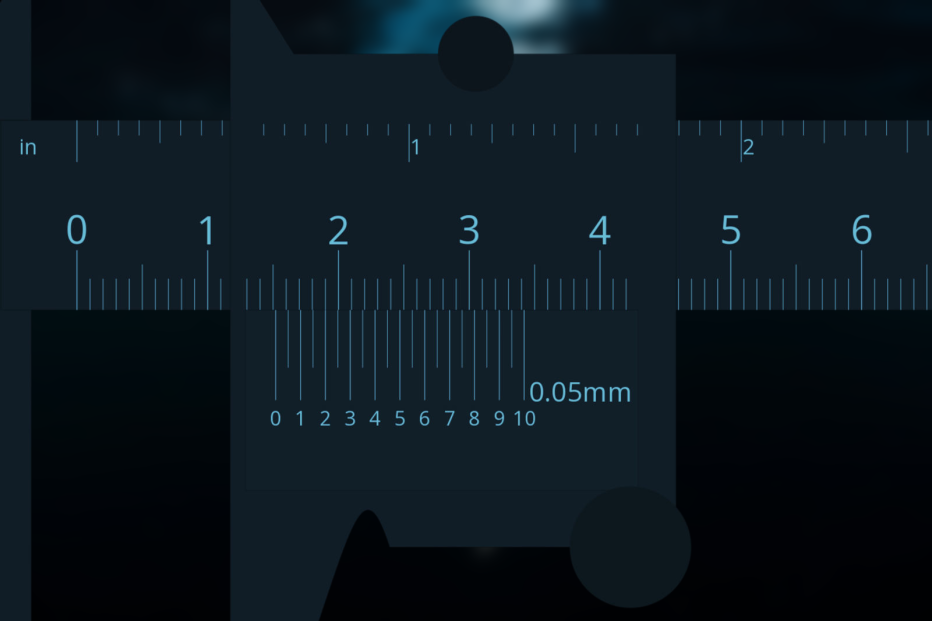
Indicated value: 15.2mm
